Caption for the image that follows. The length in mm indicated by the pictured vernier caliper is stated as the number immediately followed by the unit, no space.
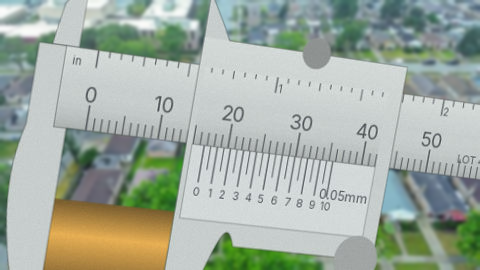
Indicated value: 16.6mm
